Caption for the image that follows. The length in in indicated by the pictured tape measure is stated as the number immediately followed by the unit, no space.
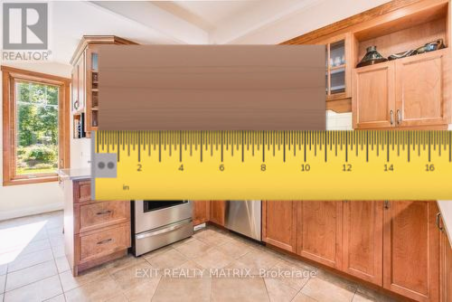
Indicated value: 11in
